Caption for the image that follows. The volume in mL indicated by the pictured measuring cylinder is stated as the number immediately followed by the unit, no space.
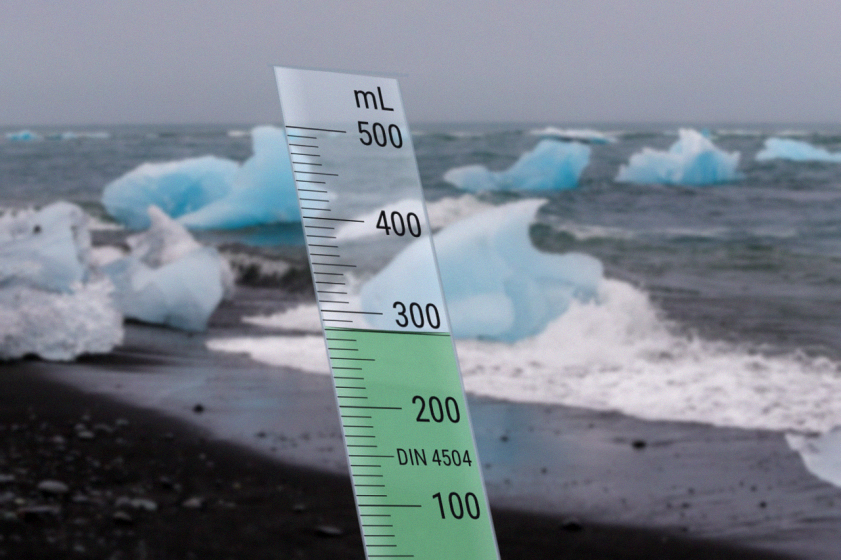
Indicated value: 280mL
